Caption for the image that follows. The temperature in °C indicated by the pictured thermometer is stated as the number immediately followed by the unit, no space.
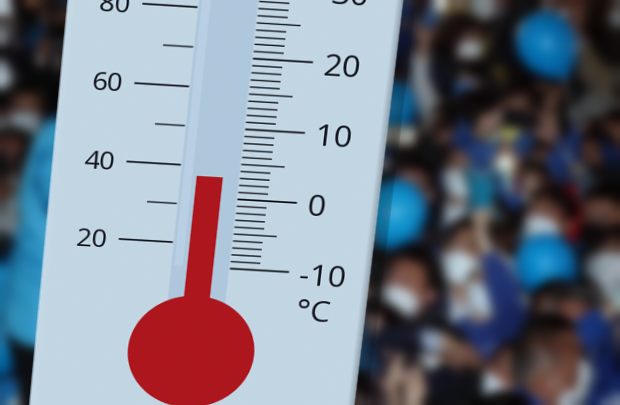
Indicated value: 3°C
